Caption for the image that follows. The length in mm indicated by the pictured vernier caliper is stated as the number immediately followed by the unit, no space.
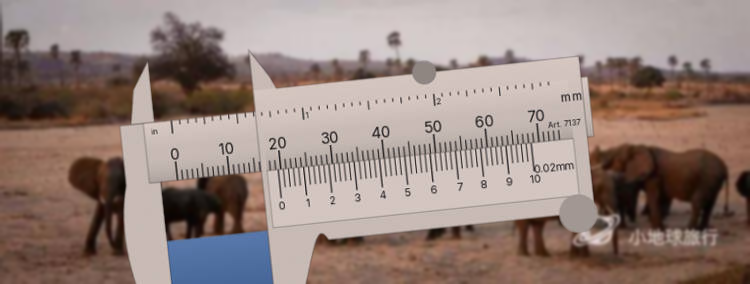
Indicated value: 19.5mm
